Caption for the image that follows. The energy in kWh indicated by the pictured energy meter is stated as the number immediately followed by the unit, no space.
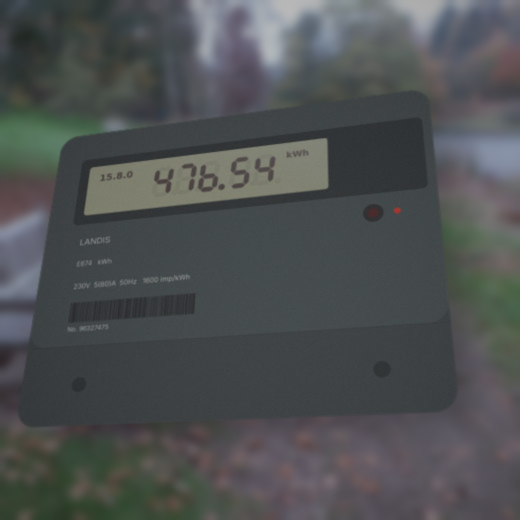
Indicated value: 476.54kWh
